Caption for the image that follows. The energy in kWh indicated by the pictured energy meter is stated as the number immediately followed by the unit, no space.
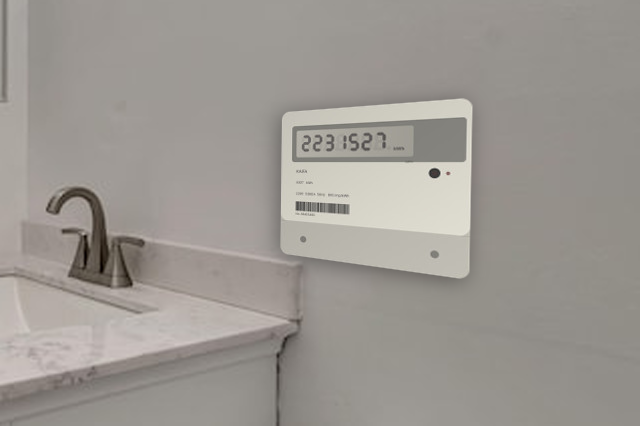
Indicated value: 2231527kWh
